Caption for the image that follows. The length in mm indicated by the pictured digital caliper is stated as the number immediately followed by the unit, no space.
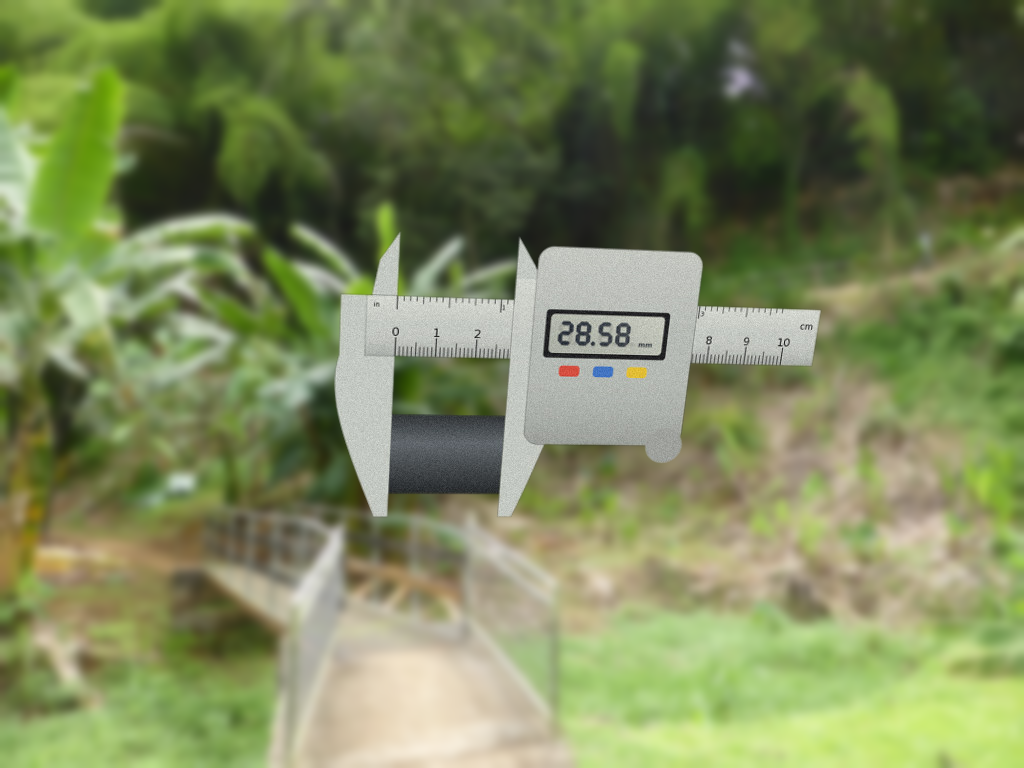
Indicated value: 28.58mm
